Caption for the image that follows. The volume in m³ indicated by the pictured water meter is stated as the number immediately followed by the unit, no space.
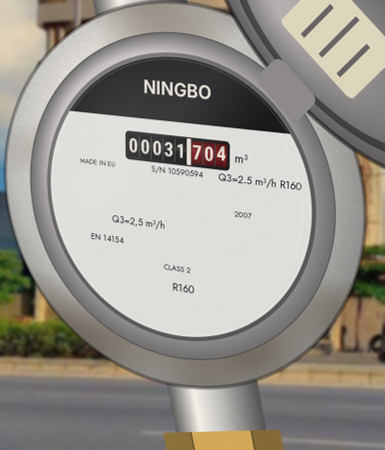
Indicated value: 31.704m³
